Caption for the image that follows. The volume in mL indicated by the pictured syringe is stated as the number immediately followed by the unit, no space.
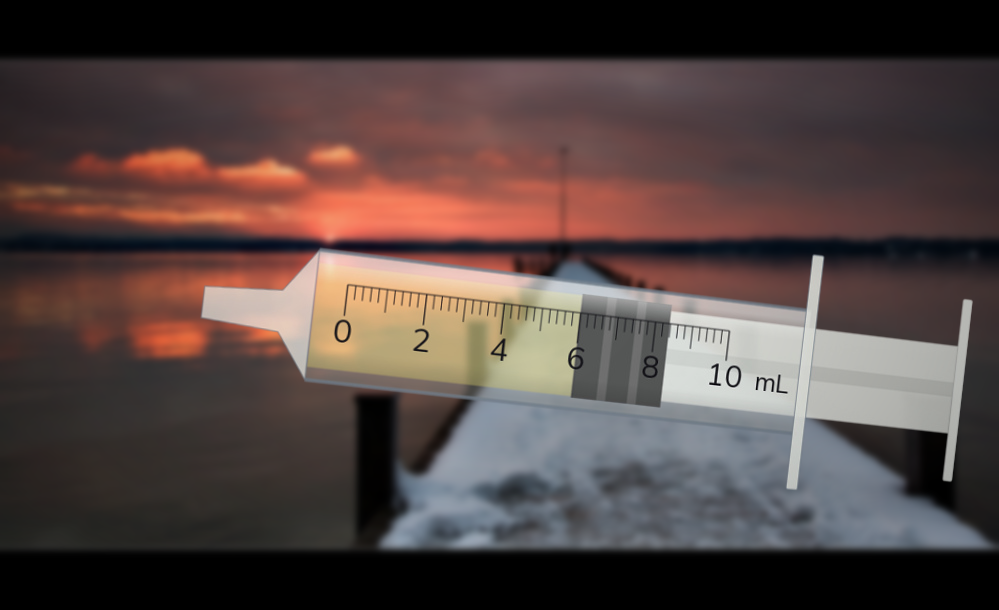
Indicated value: 6mL
